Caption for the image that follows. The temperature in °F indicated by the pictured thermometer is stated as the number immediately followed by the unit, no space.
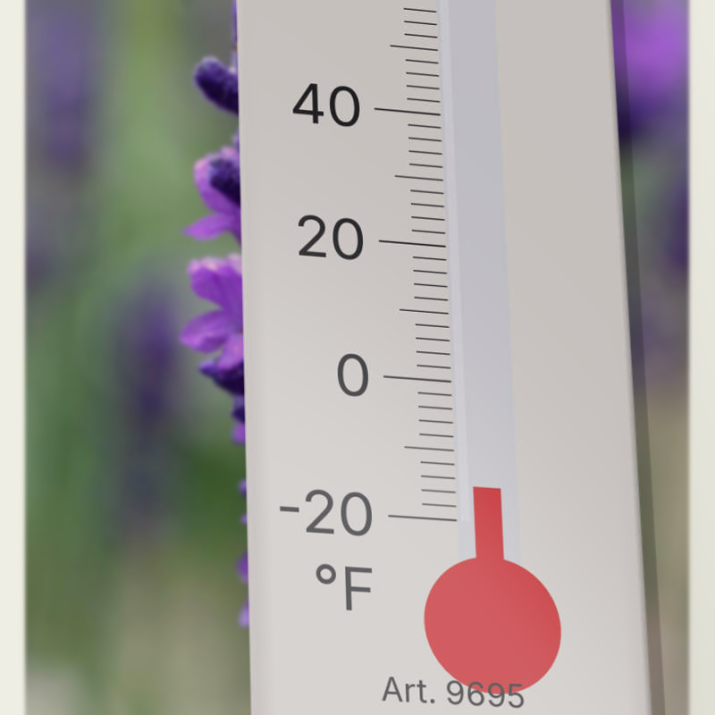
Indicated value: -15°F
